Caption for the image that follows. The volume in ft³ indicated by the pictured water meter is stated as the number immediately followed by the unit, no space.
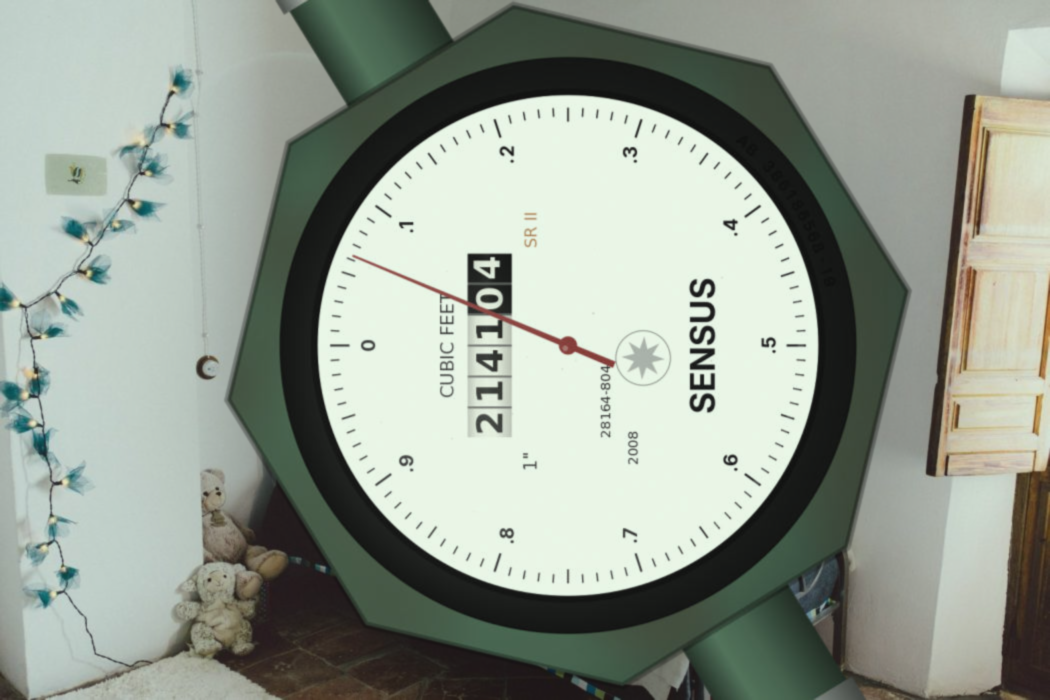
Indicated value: 214104.06ft³
